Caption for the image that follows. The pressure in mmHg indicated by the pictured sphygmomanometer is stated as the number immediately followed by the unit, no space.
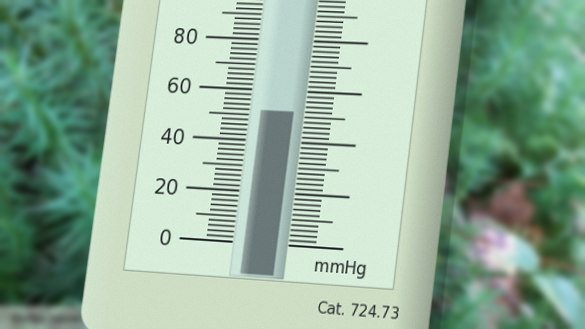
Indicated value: 52mmHg
